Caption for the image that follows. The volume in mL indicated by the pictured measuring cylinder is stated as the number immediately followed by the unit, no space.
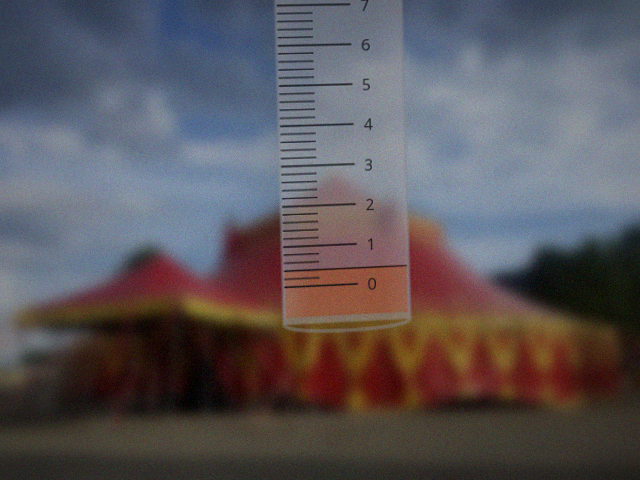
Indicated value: 0.4mL
